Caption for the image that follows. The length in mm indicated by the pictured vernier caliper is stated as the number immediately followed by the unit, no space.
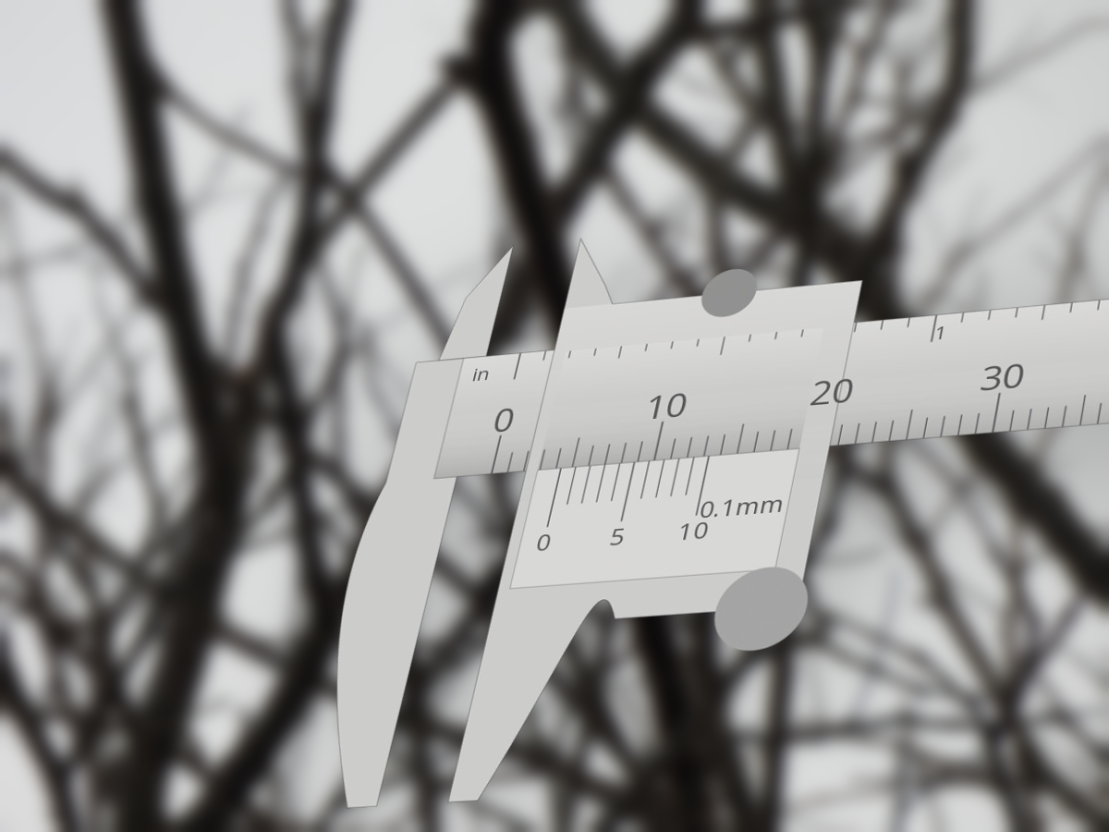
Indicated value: 4.3mm
